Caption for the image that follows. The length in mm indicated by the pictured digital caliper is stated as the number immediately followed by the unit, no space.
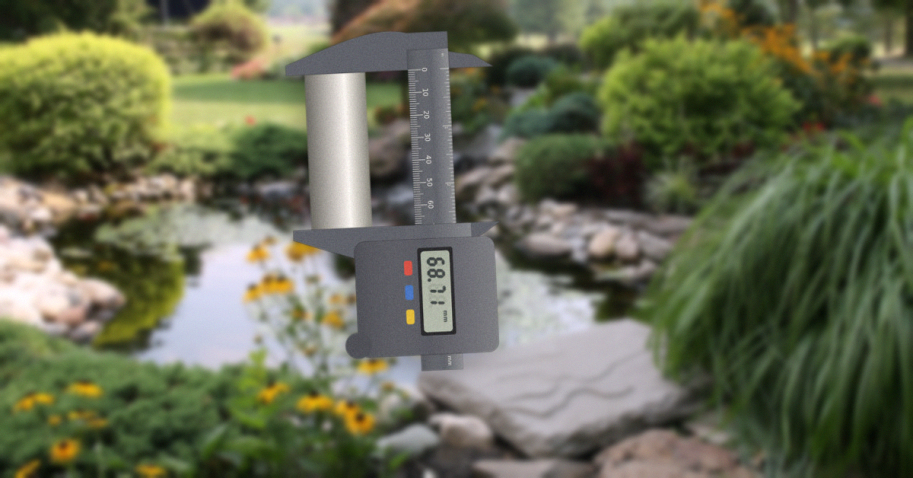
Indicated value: 68.71mm
